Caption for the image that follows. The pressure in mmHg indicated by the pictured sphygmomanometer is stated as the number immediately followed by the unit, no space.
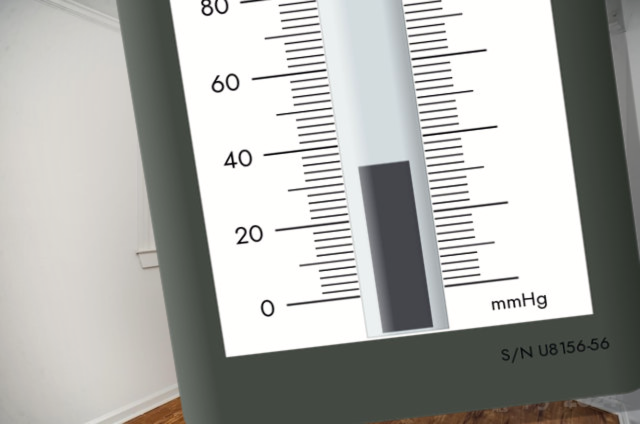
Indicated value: 34mmHg
